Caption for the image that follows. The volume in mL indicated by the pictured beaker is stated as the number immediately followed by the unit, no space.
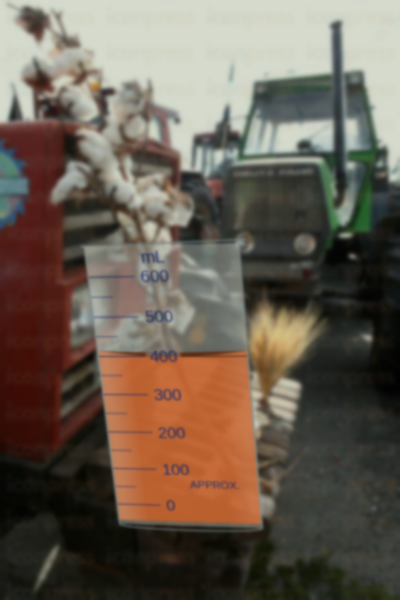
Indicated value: 400mL
